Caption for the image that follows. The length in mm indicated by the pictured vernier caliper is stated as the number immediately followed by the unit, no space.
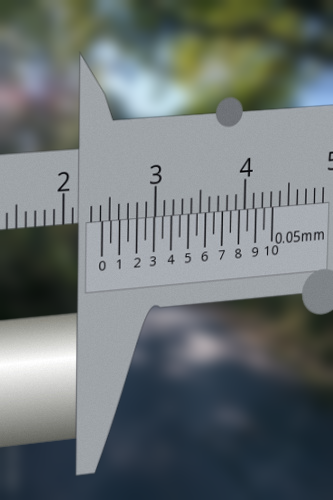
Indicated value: 24.2mm
